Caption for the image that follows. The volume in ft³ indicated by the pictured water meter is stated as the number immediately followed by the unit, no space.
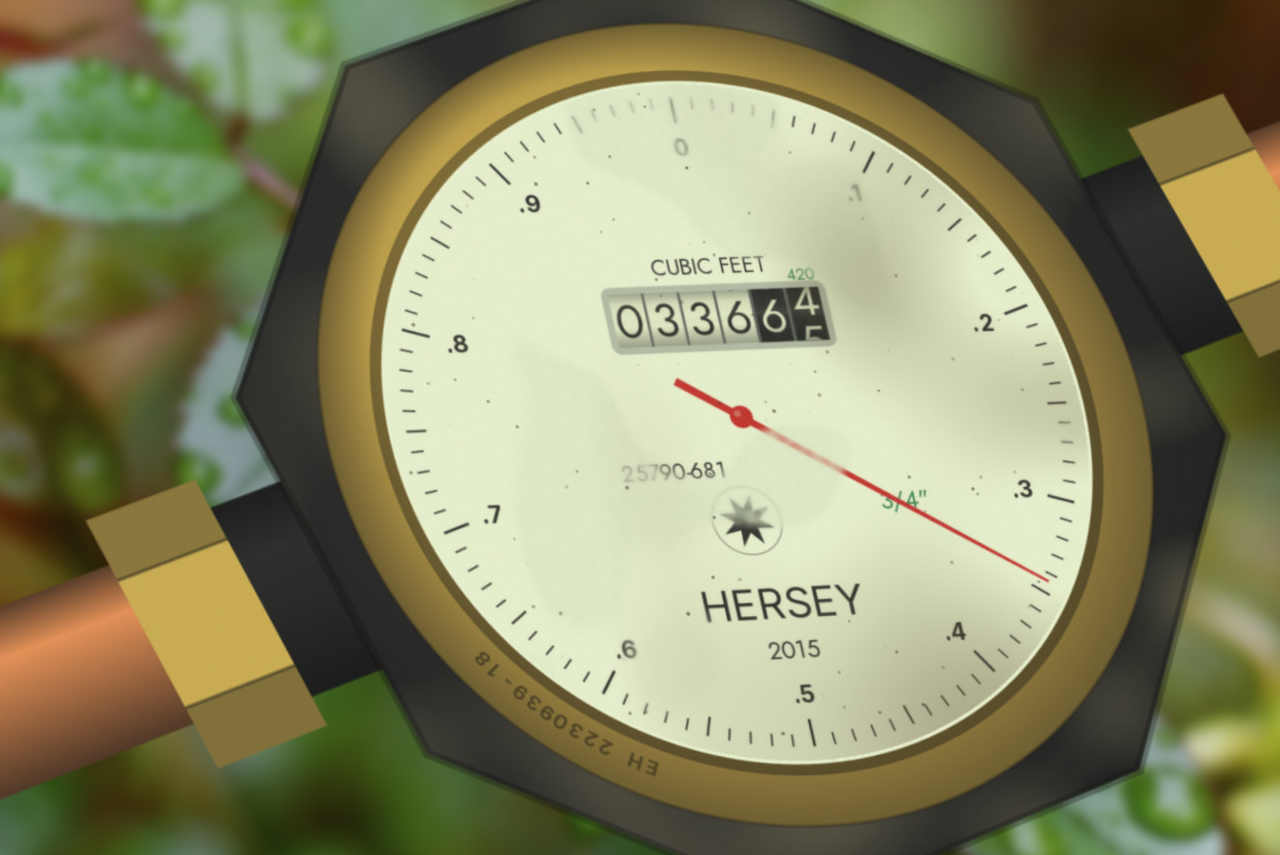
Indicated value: 33664.34ft³
